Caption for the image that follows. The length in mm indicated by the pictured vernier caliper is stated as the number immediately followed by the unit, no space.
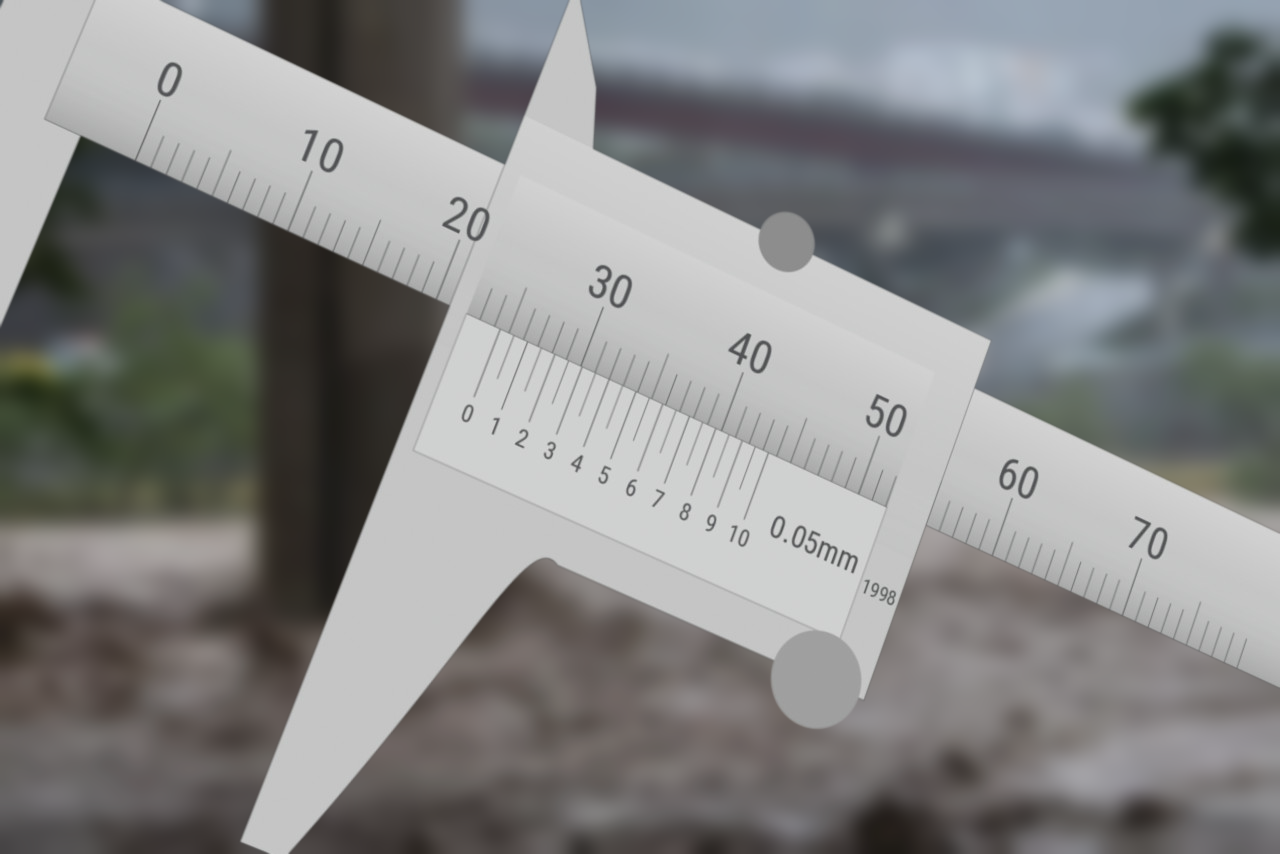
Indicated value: 24.4mm
